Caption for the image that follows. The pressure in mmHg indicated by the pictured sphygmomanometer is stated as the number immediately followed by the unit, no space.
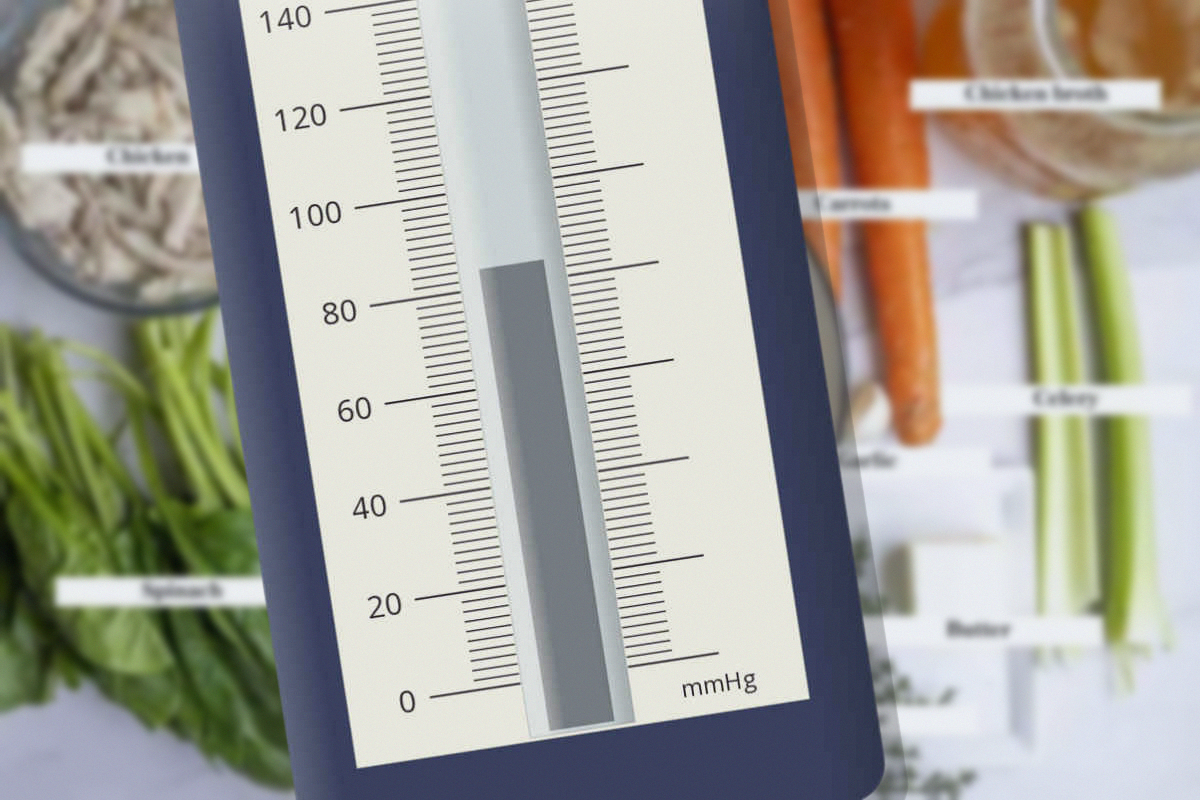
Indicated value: 84mmHg
